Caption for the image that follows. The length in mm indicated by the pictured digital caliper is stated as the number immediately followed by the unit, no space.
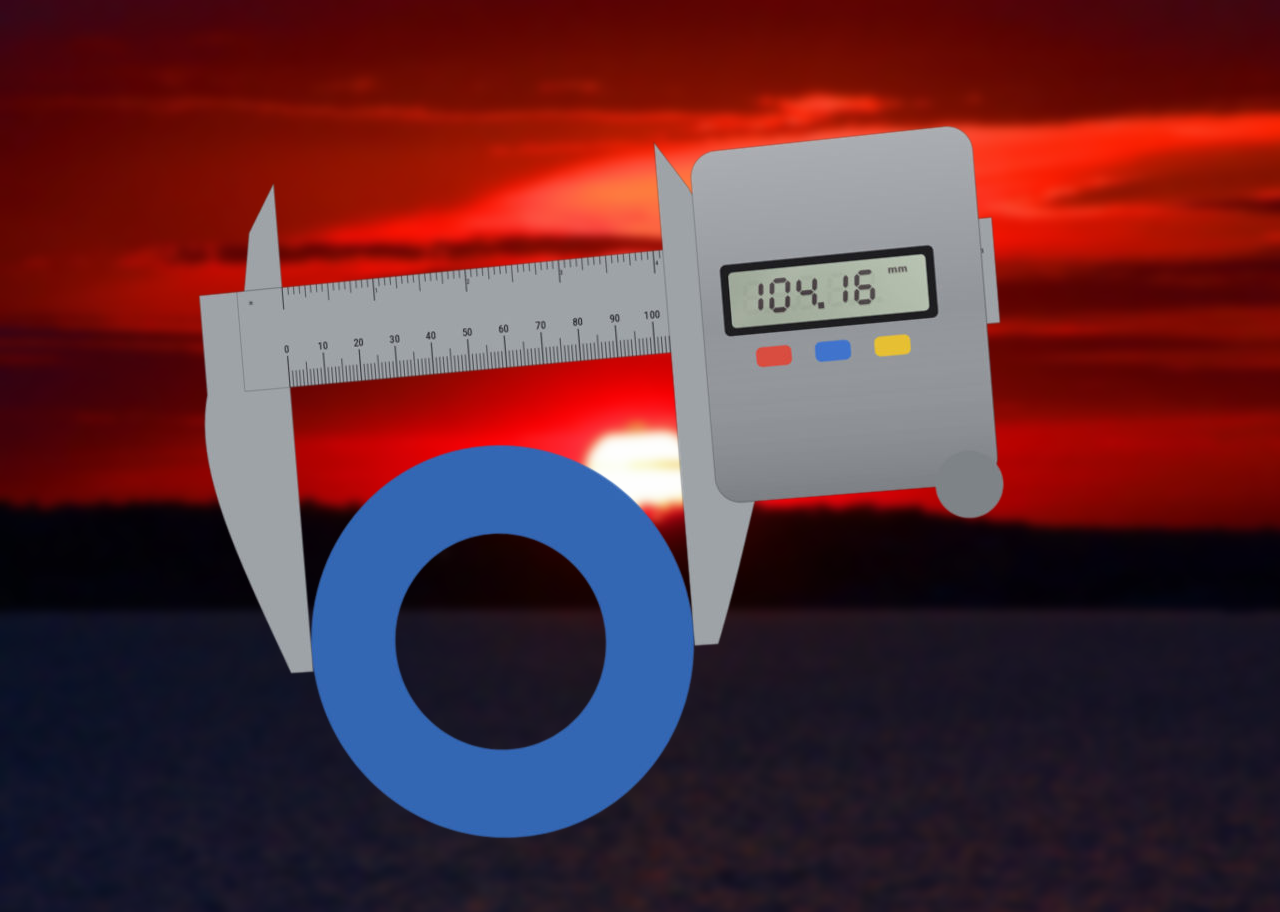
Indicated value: 104.16mm
